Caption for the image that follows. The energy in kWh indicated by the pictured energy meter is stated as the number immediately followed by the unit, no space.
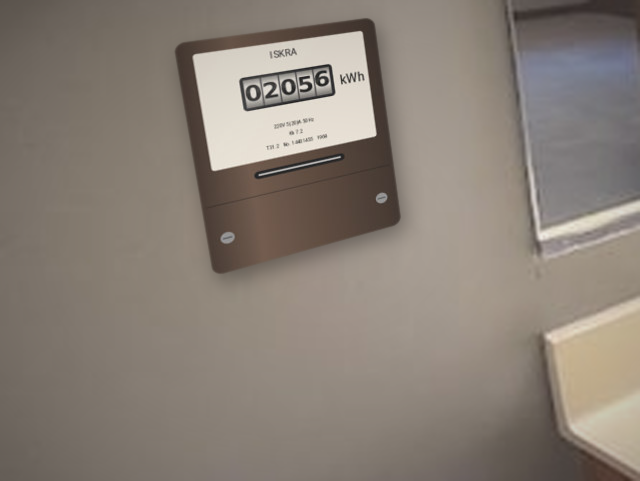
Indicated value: 2056kWh
